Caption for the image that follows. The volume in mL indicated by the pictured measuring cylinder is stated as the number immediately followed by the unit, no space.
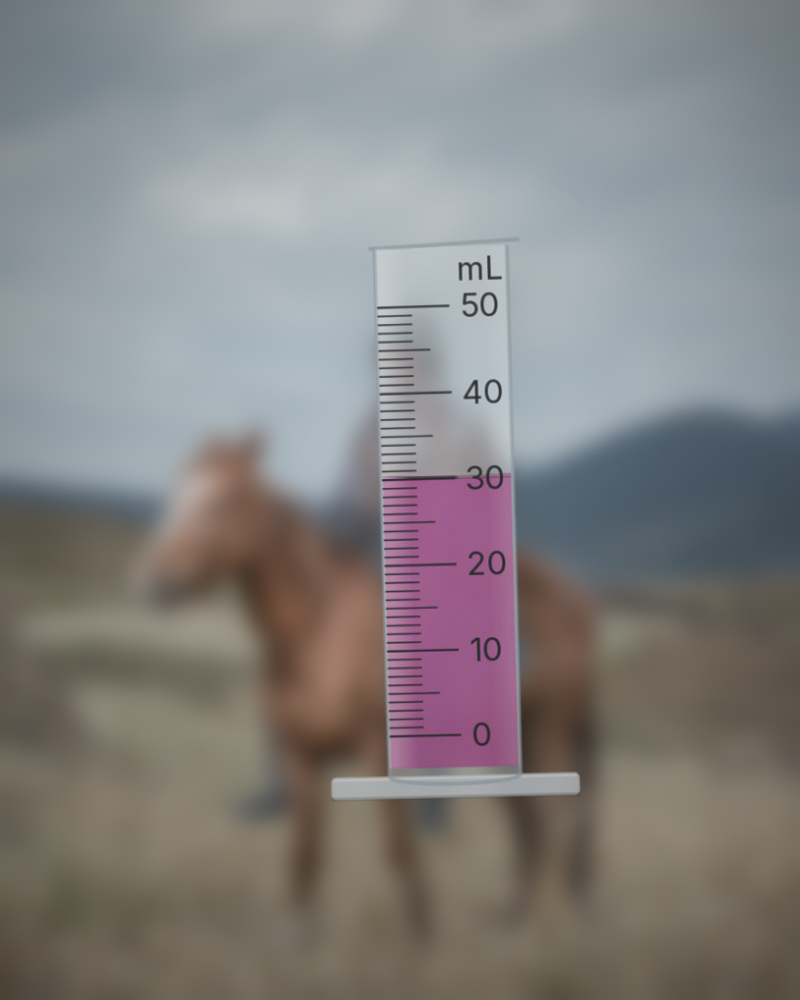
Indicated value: 30mL
